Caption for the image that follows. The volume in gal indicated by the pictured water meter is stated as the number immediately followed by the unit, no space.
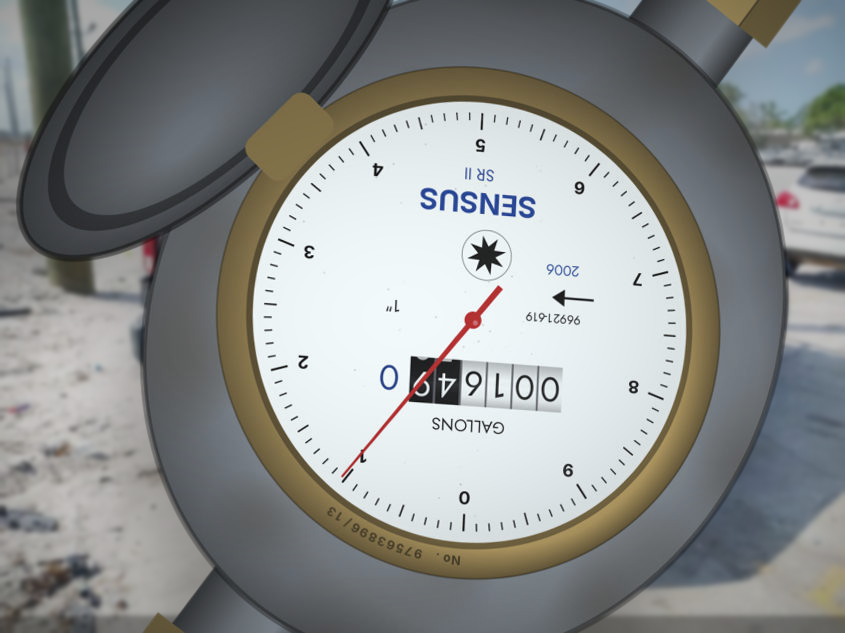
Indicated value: 16491.0gal
